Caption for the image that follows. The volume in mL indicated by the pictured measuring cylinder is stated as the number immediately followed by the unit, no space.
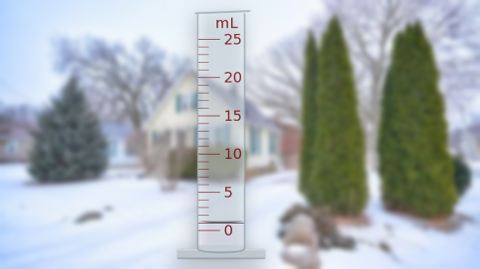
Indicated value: 1mL
